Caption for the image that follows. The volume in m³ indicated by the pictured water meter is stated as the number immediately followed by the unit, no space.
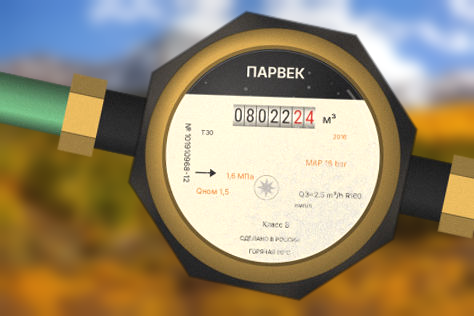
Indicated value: 8022.24m³
